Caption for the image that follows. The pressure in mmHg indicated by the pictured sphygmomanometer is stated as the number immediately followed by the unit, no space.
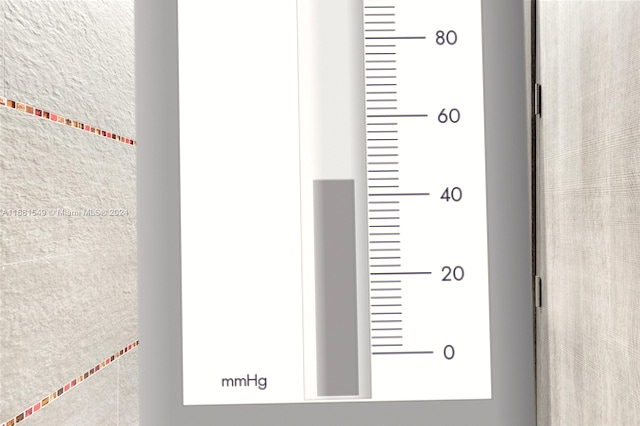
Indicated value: 44mmHg
